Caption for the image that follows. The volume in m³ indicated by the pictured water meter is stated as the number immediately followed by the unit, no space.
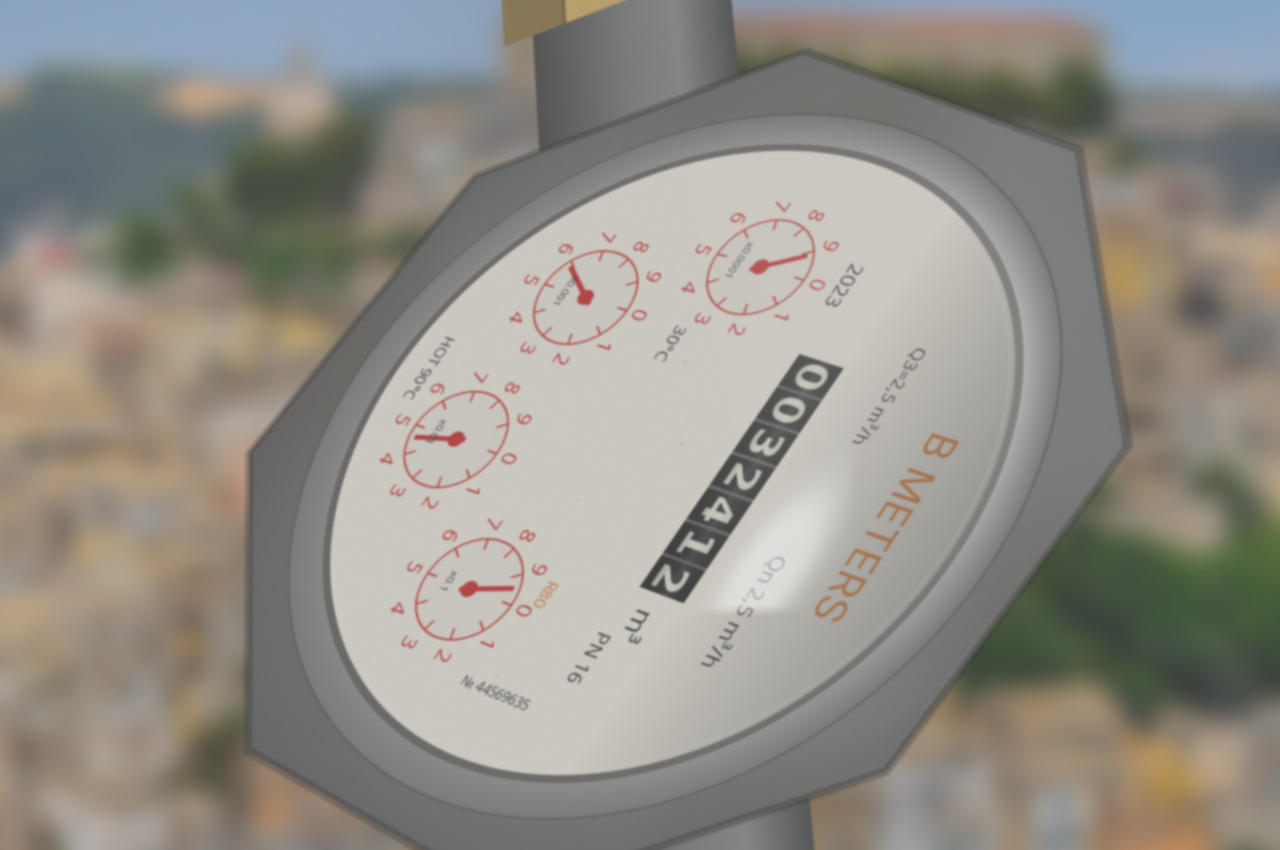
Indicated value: 32411.9459m³
